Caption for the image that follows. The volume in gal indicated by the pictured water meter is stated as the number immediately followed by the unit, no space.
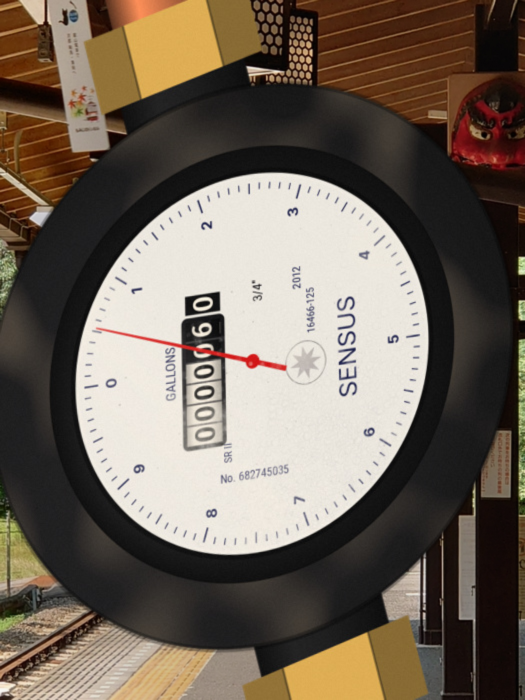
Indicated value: 60.5gal
